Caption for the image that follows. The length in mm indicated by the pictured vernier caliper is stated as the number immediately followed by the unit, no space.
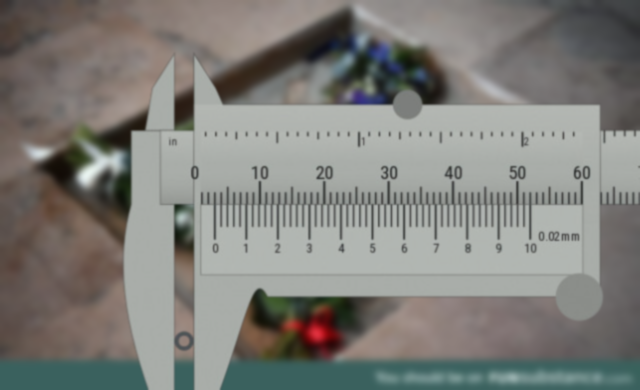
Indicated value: 3.0mm
